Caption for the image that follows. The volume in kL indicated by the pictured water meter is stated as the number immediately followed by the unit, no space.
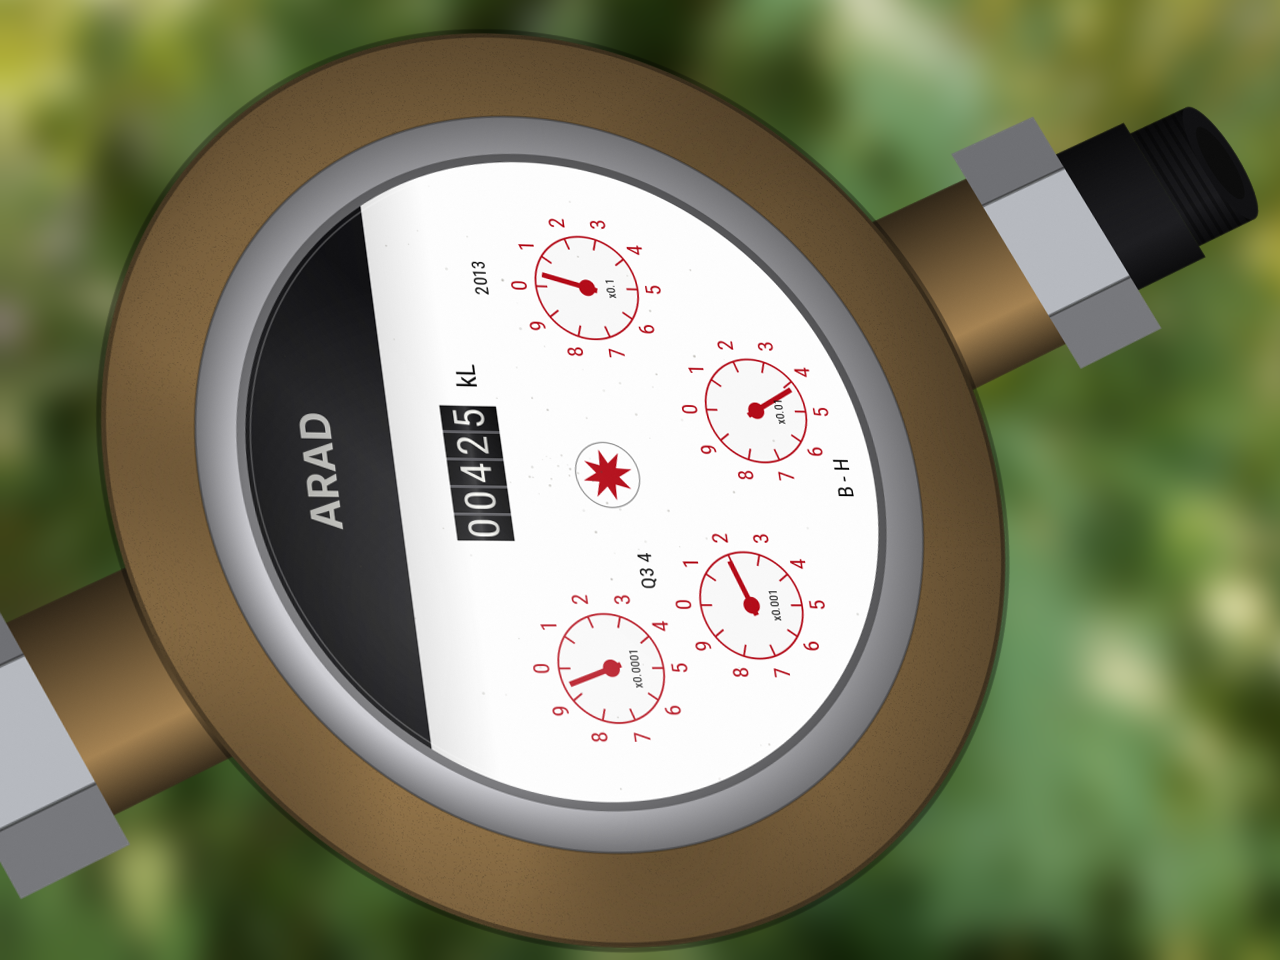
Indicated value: 425.0419kL
